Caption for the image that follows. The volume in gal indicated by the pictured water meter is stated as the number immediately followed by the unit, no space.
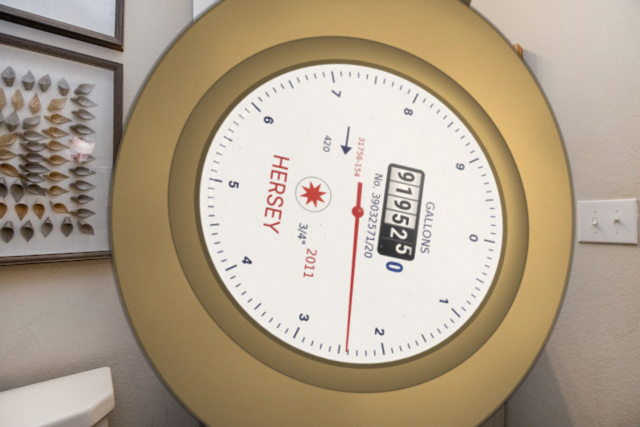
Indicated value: 9195252.4gal
